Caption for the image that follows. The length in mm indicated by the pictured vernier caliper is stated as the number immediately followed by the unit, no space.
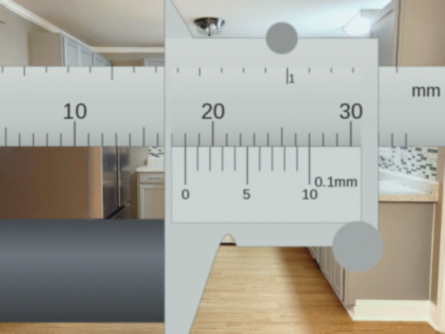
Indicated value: 18.0mm
